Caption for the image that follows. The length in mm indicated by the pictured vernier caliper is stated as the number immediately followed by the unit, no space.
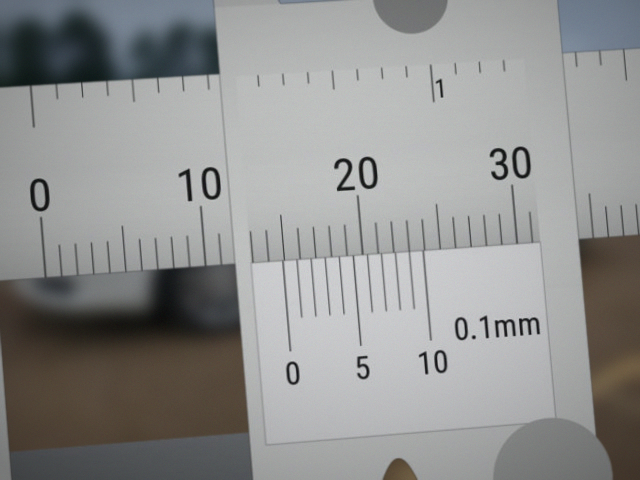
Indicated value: 14.9mm
